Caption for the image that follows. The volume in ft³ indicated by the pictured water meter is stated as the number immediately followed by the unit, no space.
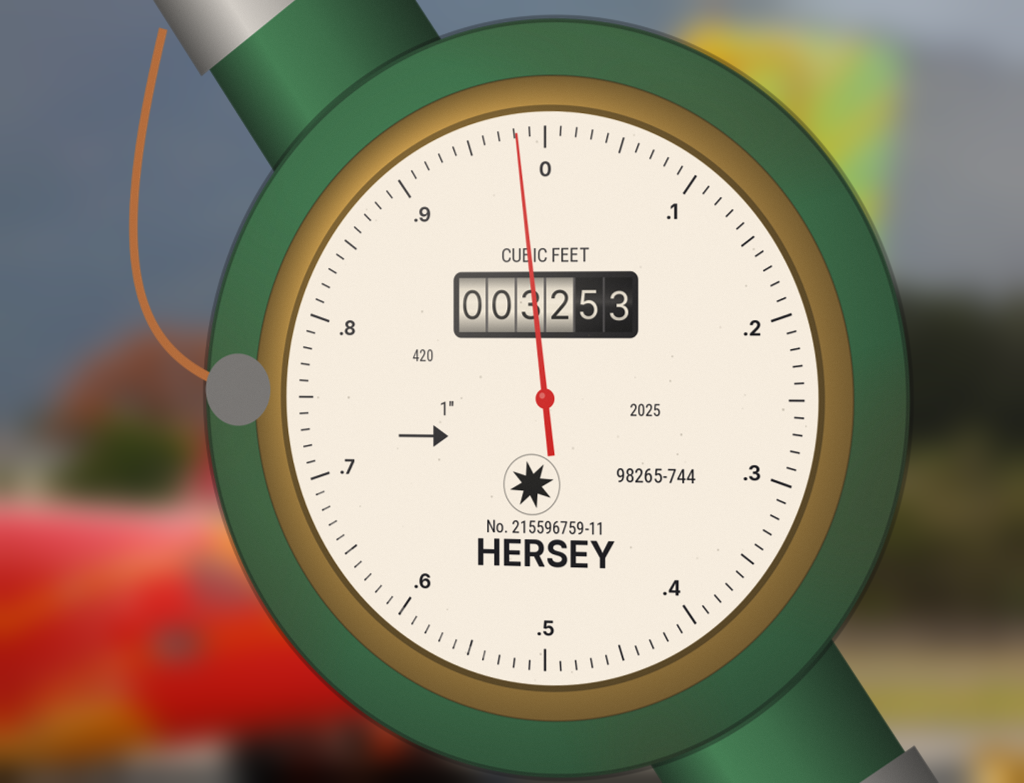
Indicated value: 3252.98ft³
